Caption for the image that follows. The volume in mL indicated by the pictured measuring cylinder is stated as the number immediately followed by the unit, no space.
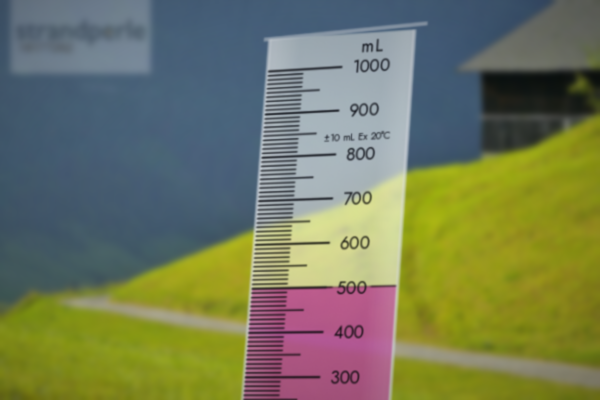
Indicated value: 500mL
